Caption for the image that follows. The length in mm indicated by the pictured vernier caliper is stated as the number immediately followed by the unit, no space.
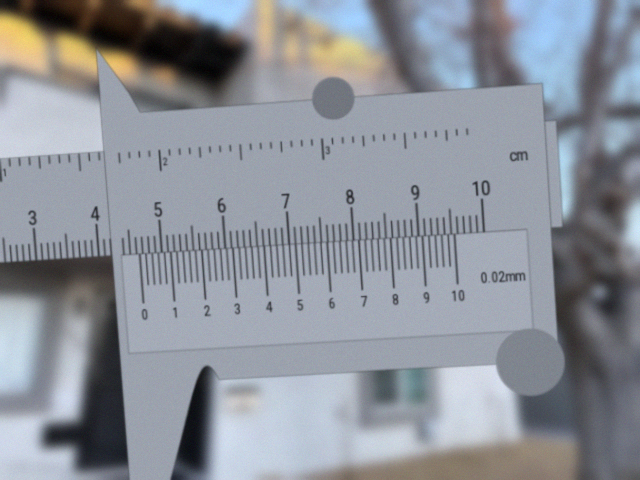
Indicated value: 46.5mm
